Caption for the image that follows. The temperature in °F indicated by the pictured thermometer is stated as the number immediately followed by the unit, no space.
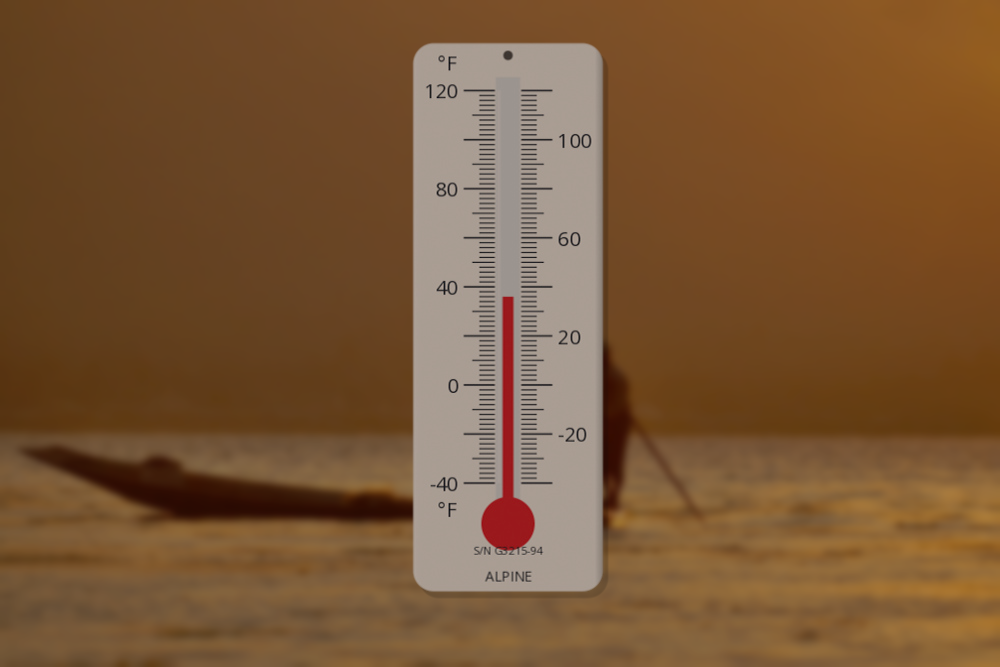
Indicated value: 36°F
